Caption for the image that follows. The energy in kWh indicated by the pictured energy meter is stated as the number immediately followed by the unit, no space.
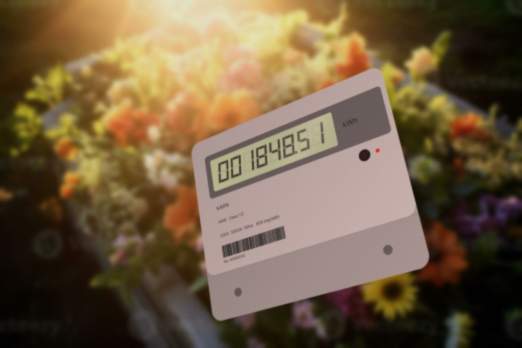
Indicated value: 1848.51kWh
